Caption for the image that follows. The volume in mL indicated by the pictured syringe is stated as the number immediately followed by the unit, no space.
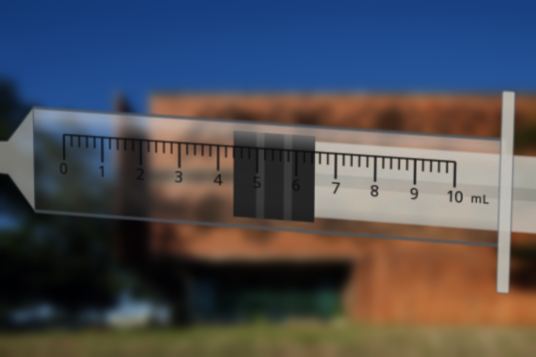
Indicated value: 4.4mL
